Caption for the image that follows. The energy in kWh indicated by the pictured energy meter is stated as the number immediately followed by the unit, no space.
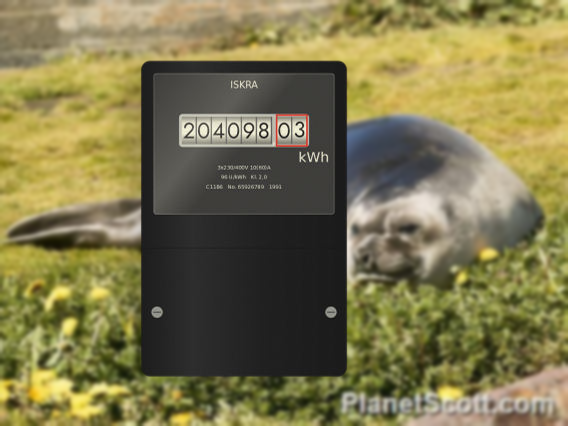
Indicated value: 204098.03kWh
